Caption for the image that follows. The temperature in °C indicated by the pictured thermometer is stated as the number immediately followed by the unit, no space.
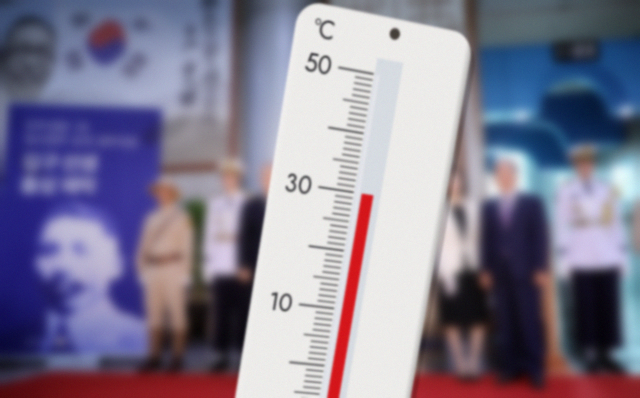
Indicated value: 30°C
